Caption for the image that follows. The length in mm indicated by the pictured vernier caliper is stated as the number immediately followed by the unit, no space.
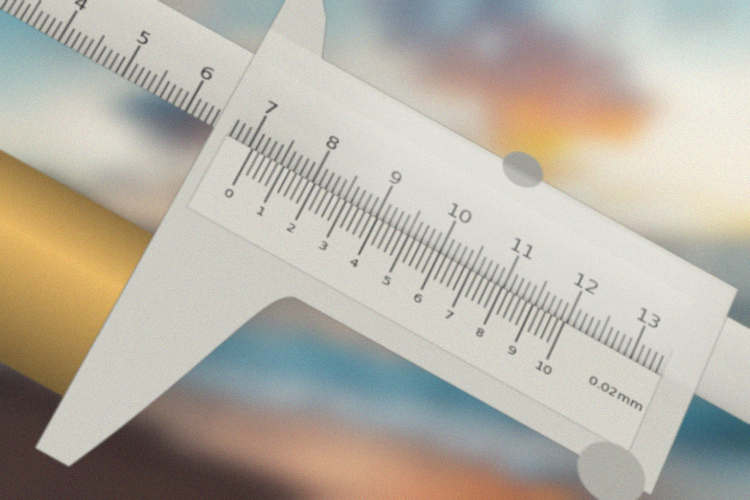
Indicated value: 70.6mm
